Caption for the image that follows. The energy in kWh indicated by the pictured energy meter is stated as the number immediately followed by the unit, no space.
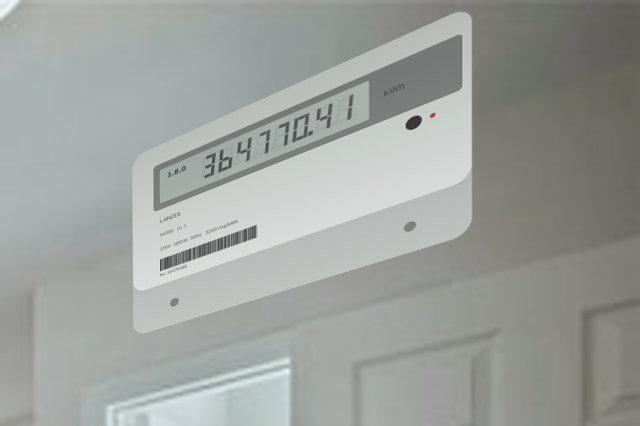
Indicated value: 364770.41kWh
